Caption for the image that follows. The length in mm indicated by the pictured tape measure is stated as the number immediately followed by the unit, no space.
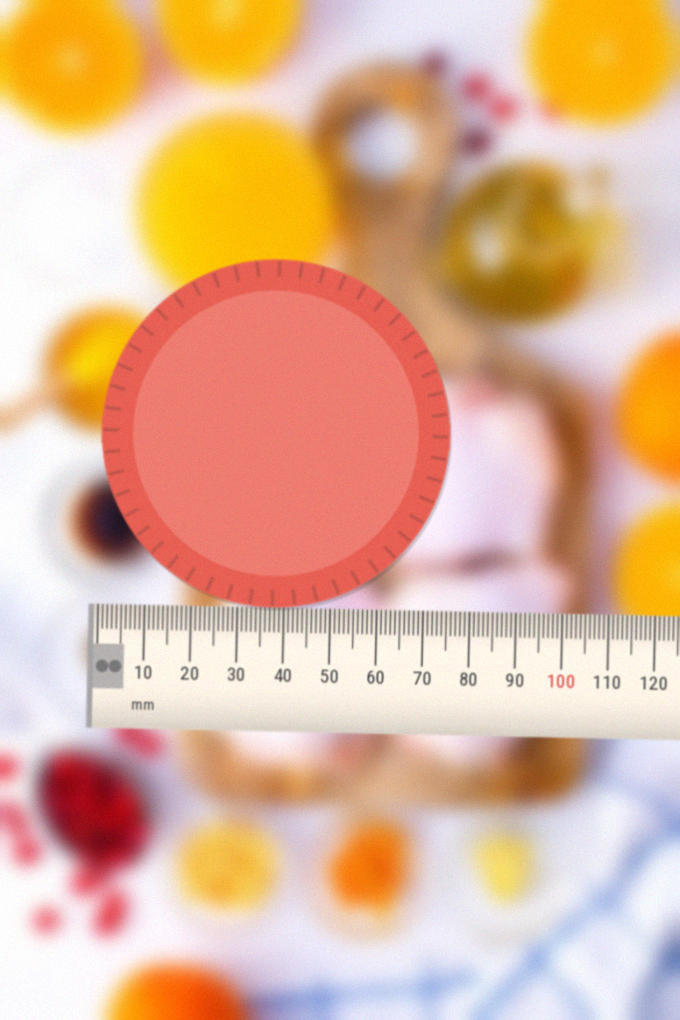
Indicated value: 75mm
